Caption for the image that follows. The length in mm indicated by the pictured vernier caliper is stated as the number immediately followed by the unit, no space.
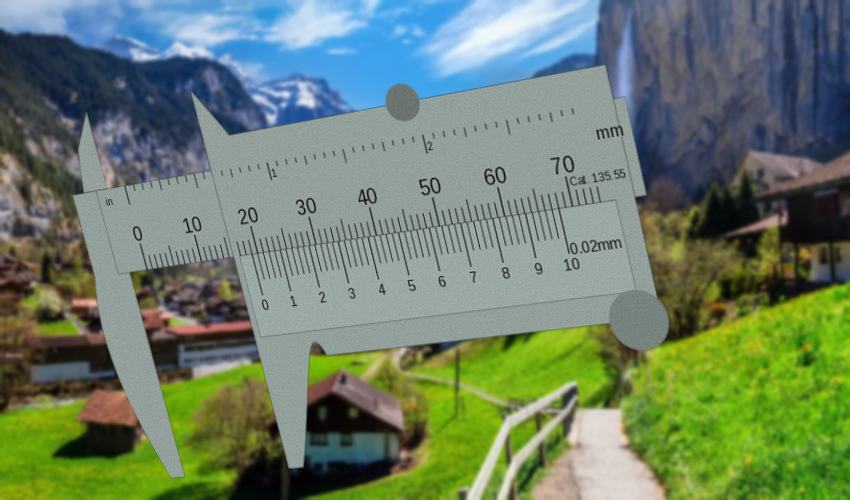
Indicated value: 19.0mm
